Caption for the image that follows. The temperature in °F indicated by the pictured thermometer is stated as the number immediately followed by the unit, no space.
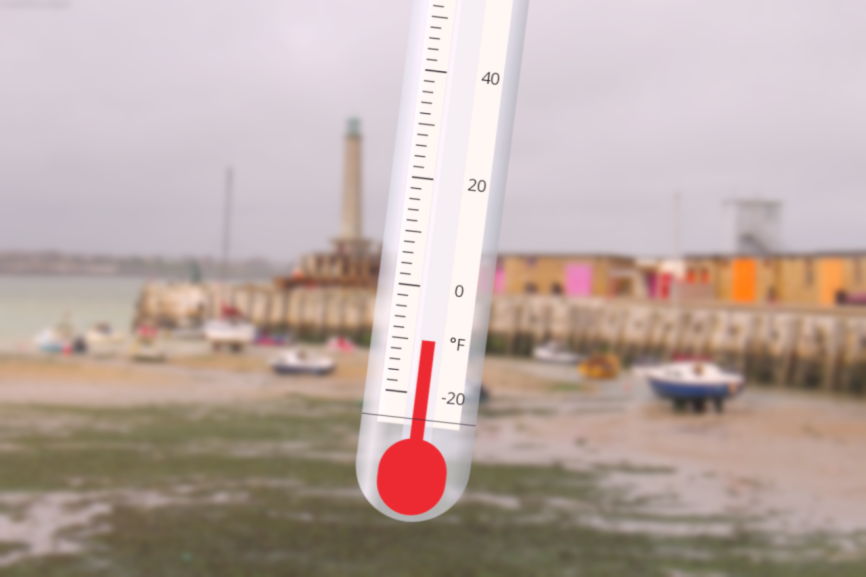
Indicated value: -10°F
